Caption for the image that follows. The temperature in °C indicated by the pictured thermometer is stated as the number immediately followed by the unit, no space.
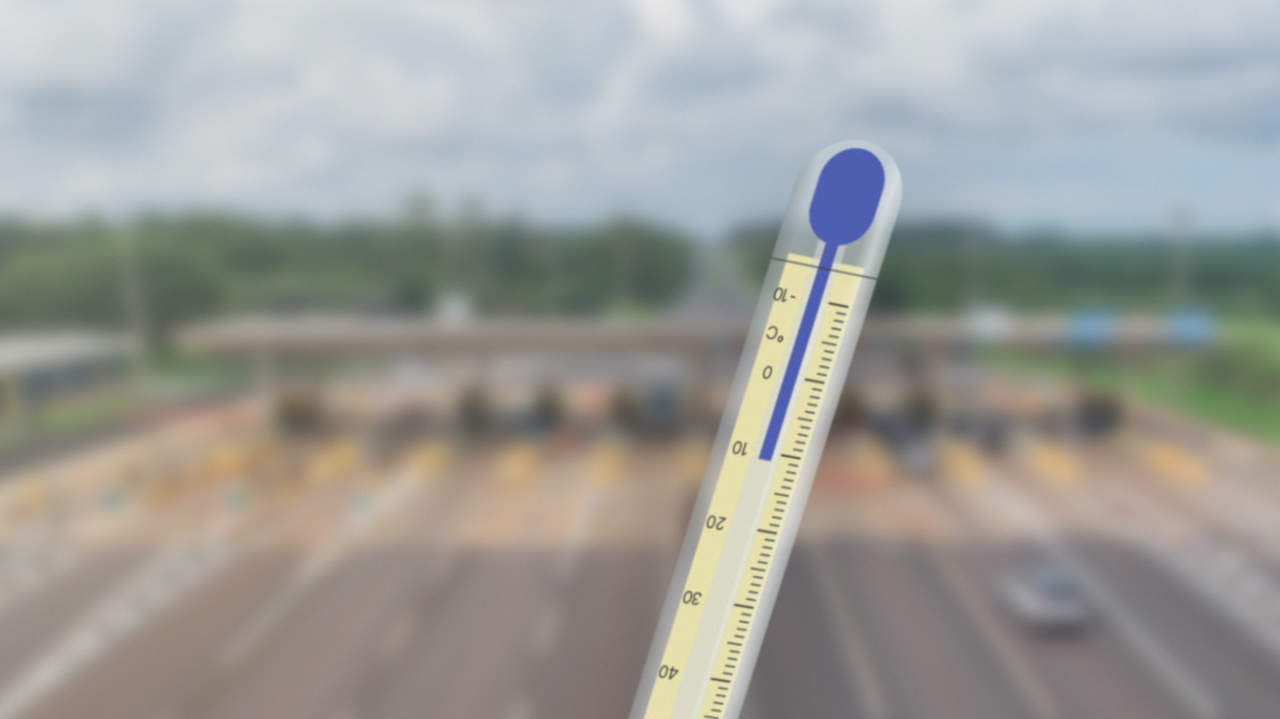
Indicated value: 11°C
